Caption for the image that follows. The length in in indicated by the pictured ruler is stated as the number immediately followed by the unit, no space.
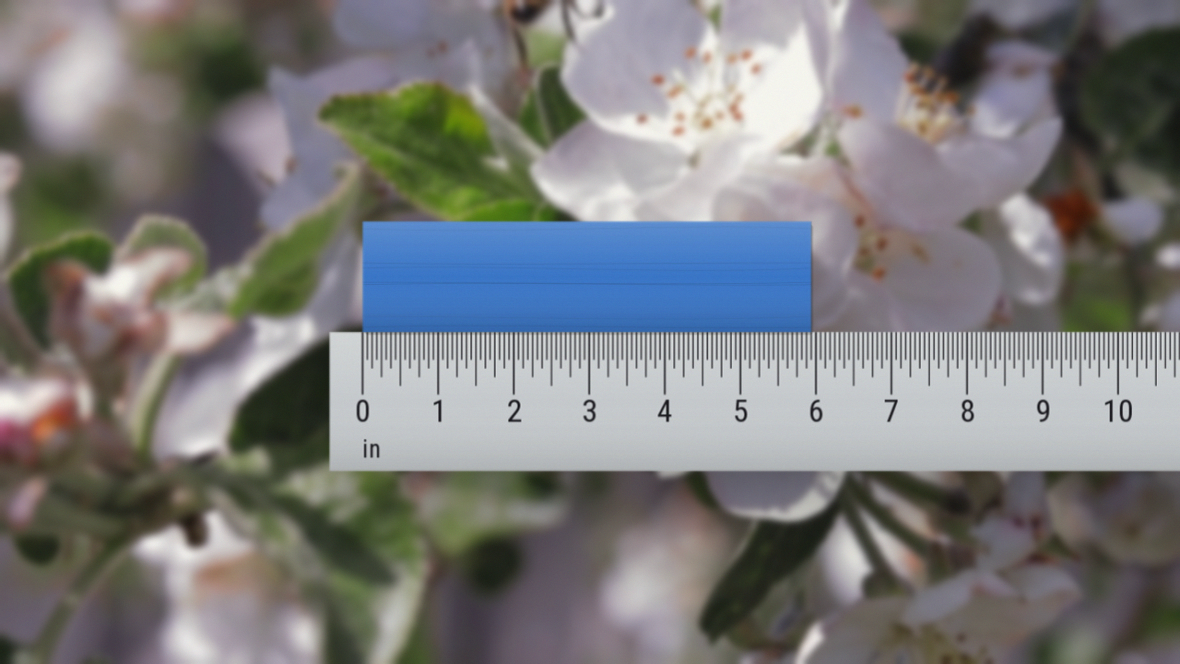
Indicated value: 5.9375in
